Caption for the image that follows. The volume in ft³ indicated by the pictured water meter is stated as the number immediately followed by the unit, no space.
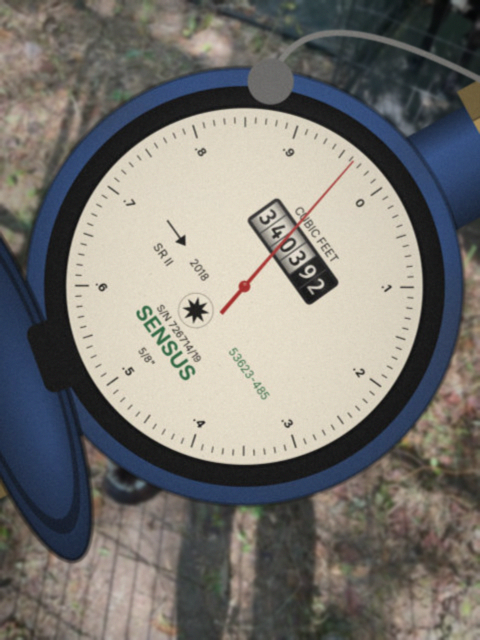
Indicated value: 340391.96ft³
